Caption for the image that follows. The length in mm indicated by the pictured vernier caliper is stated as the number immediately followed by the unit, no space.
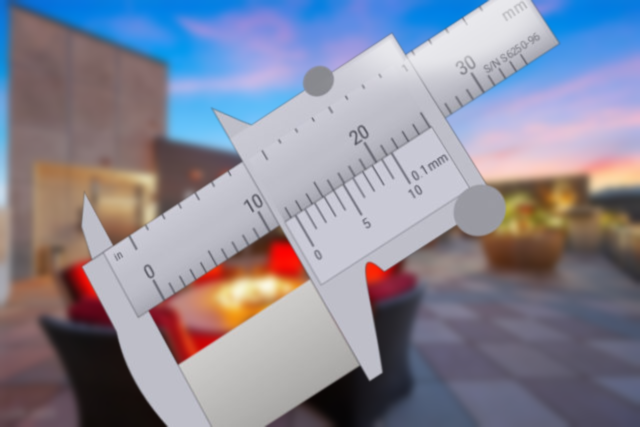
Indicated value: 12.4mm
